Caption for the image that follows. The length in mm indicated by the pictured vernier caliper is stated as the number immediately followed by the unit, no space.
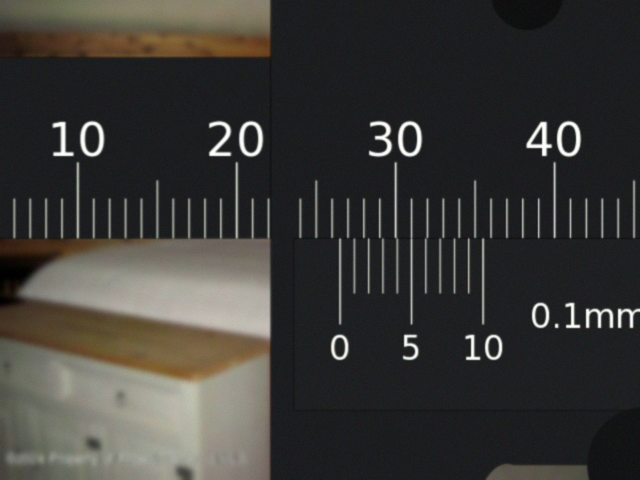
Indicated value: 26.5mm
